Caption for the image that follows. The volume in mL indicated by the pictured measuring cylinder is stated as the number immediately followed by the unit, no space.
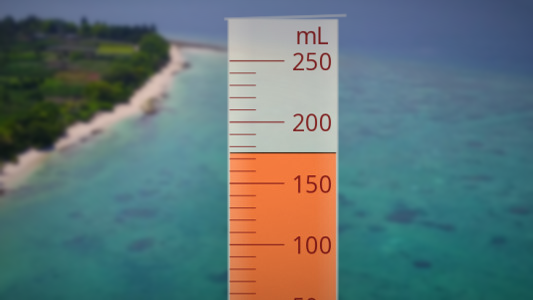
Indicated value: 175mL
